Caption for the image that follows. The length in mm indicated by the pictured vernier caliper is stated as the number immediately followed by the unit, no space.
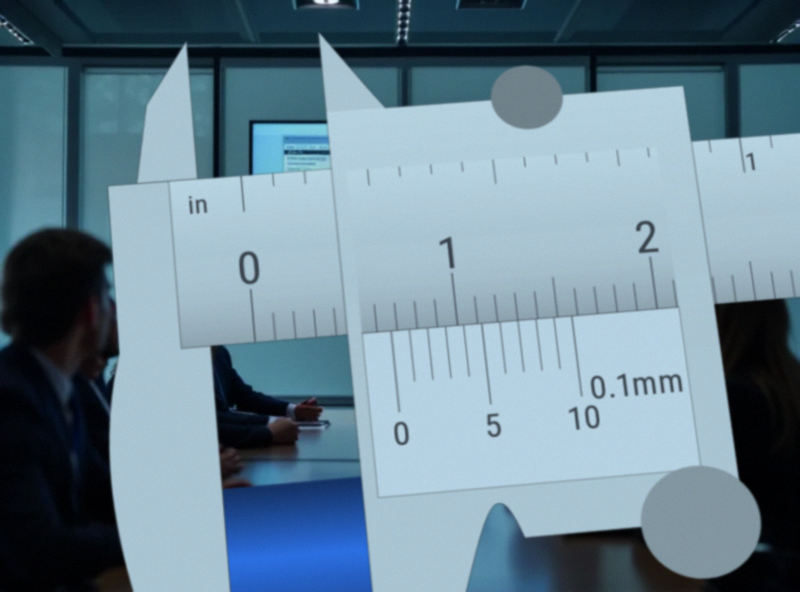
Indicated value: 6.7mm
